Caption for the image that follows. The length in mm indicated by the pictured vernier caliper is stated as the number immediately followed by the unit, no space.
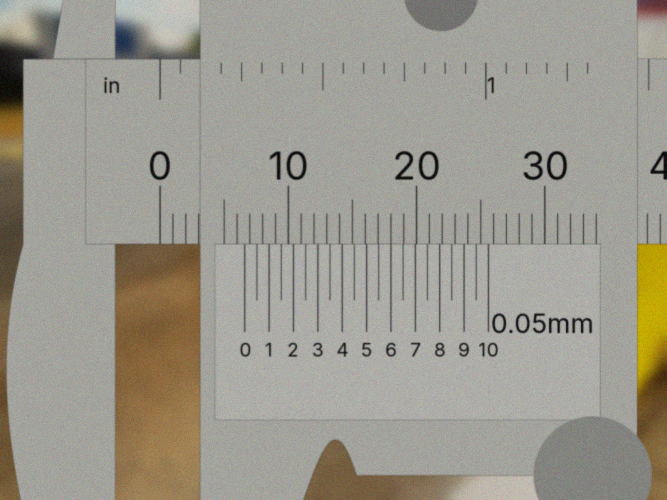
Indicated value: 6.6mm
